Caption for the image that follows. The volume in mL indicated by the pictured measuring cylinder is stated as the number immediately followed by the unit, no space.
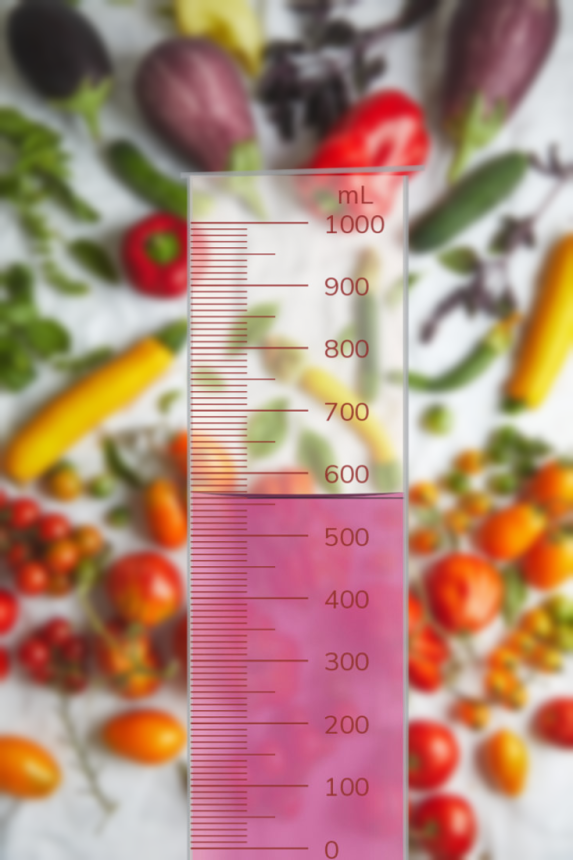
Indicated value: 560mL
